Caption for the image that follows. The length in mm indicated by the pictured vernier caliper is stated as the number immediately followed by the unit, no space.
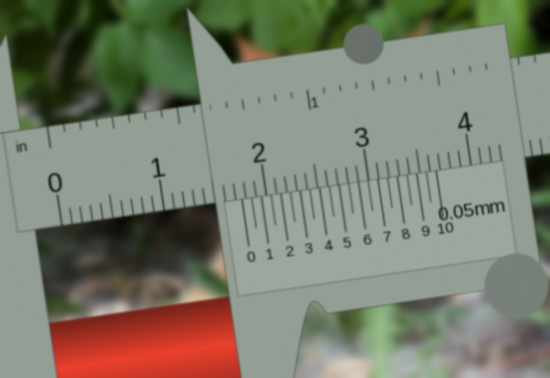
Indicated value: 17.6mm
